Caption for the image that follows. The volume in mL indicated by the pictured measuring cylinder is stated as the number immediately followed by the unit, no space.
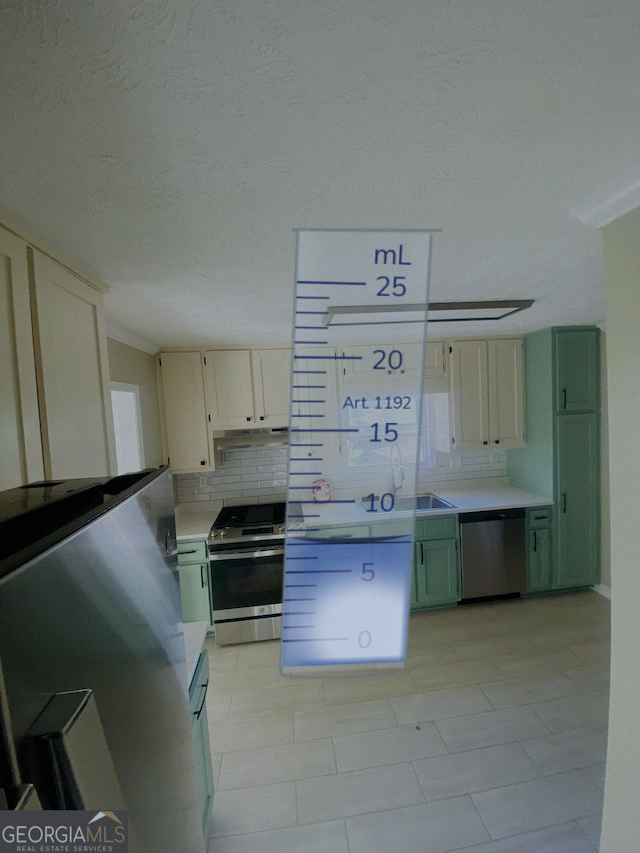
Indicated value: 7mL
